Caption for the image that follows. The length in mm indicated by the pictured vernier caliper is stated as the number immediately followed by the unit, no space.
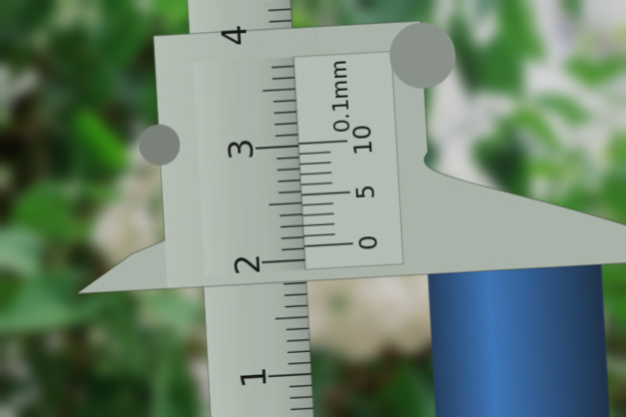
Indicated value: 21.2mm
